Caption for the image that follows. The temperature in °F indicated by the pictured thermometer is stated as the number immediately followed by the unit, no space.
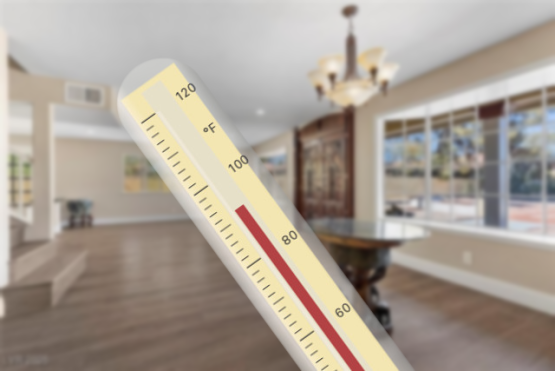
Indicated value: 92°F
